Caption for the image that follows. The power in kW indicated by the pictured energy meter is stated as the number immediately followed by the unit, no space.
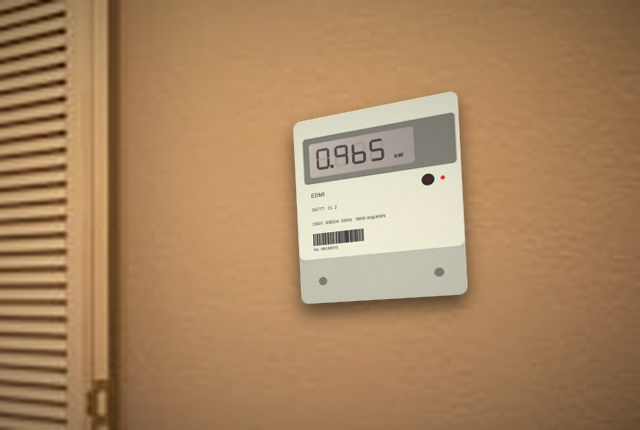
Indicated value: 0.965kW
